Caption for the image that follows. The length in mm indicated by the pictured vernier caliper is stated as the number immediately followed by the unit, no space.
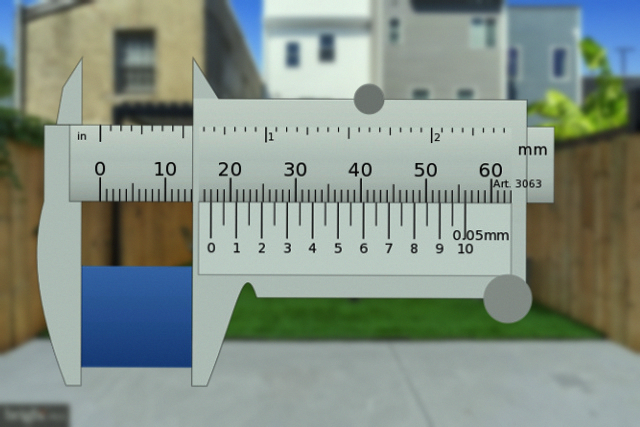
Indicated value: 17.0mm
